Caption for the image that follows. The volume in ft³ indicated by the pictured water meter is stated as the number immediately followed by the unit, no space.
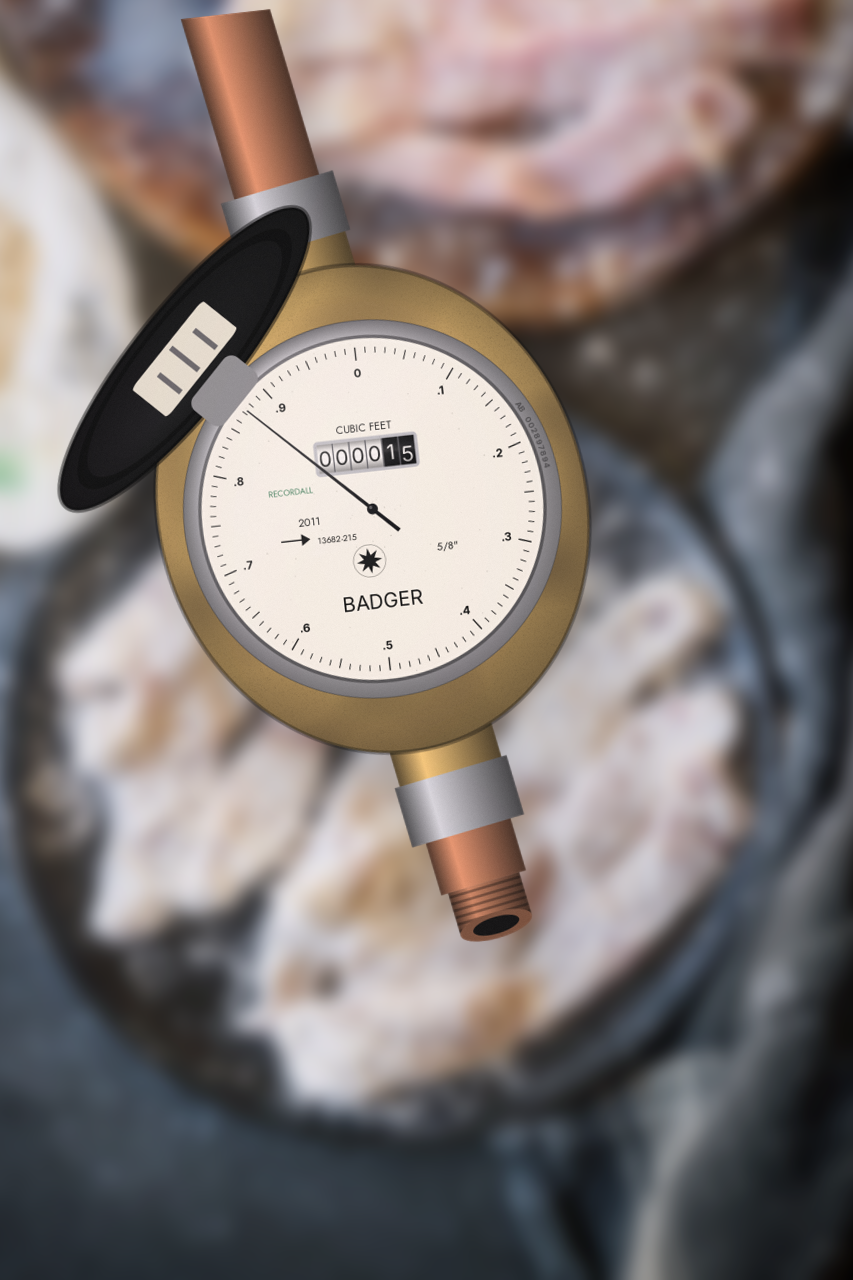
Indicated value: 14.87ft³
